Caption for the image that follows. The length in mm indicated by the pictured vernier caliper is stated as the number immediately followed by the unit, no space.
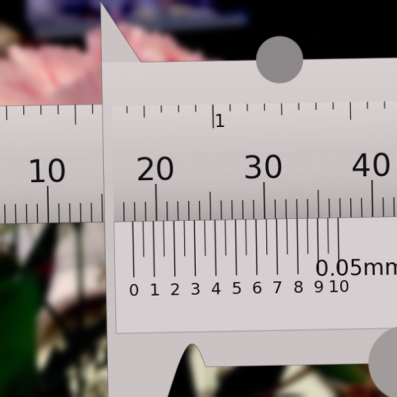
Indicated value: 17.8mm
